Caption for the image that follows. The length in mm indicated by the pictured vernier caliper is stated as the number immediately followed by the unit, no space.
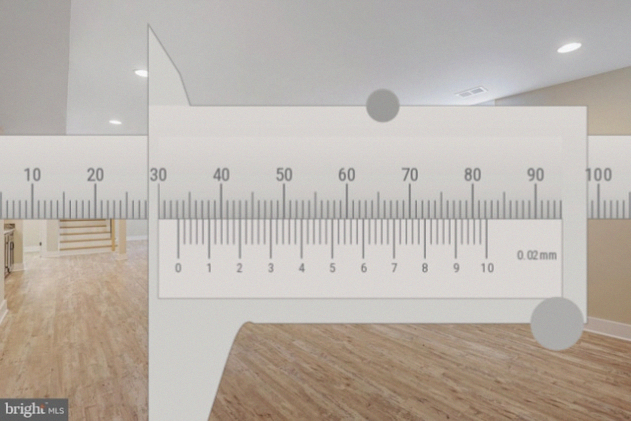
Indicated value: 33.2mm
